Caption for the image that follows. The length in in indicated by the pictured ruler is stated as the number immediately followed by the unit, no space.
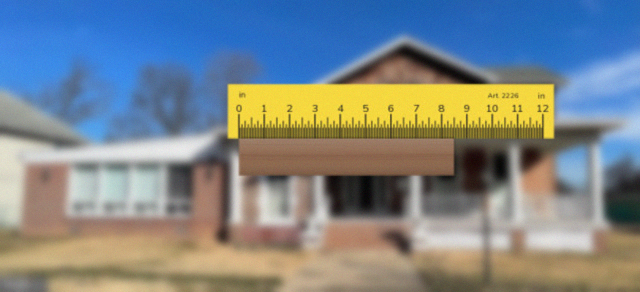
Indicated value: 8.5in
